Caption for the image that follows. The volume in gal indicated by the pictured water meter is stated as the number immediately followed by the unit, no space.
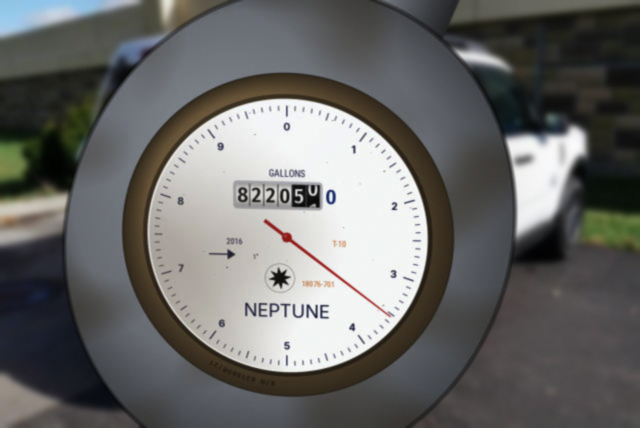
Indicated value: 8220503.5gal
